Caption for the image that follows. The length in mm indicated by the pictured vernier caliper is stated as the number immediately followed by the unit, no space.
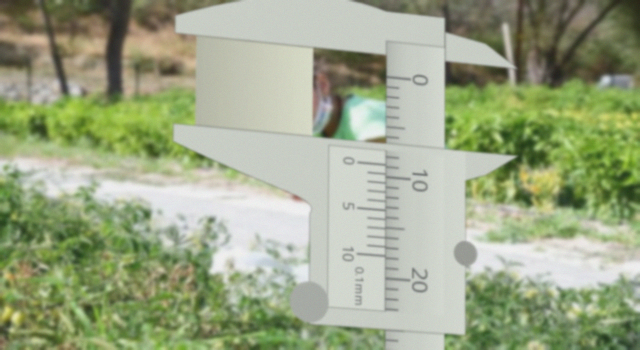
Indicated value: 8.8mm
